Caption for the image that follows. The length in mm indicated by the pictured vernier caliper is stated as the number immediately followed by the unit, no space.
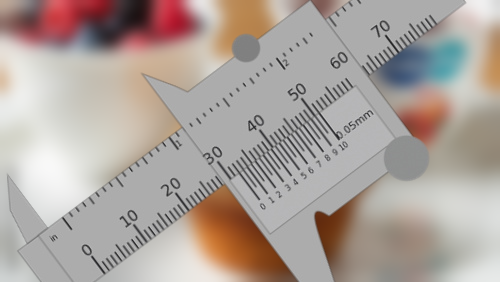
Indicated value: 32.0mm
